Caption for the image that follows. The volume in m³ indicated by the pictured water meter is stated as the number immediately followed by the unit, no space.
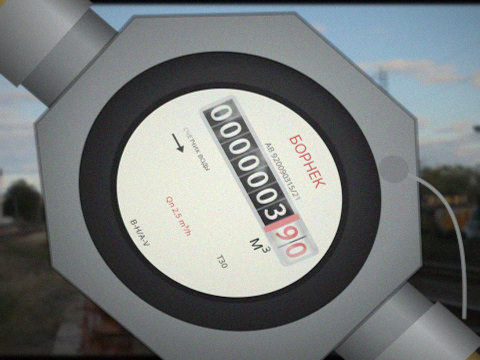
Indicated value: 3.90m³
